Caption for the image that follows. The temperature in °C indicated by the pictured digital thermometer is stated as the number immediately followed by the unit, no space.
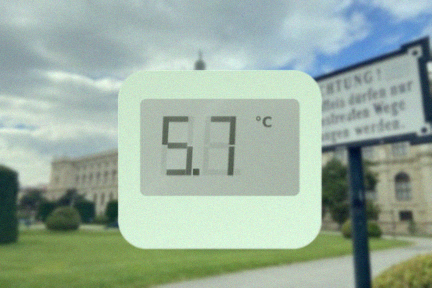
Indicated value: 5.7°C
